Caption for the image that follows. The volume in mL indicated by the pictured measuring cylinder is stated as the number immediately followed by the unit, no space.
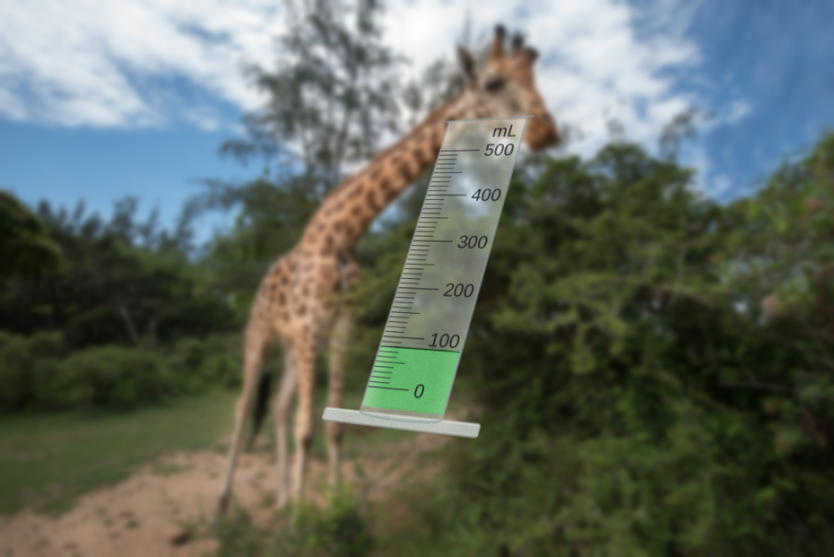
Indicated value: 80mL
